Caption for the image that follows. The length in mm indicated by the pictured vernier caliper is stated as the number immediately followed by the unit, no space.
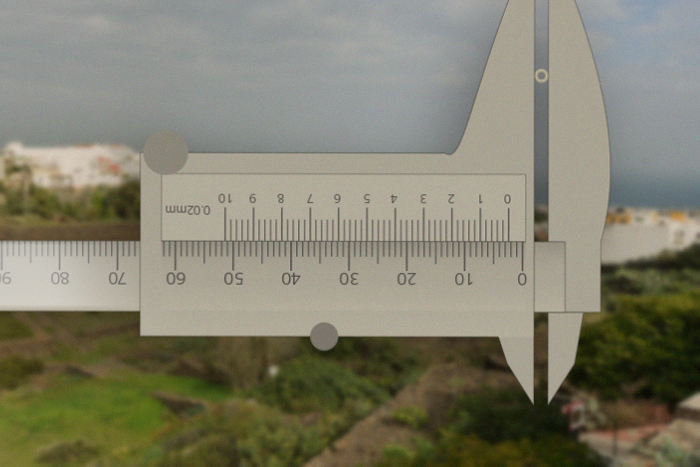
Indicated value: 2.4mm
